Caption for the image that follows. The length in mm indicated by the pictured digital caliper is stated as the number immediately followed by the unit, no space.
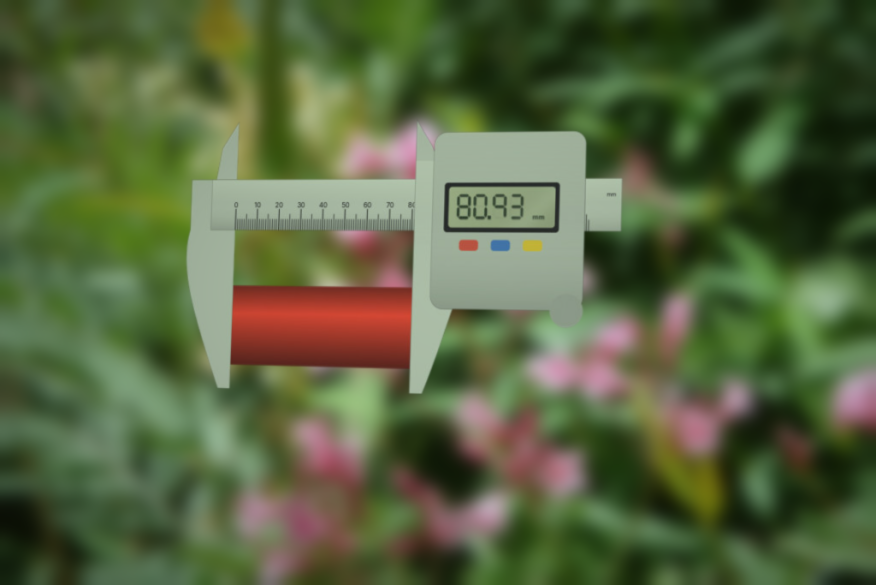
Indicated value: 80.93mm
